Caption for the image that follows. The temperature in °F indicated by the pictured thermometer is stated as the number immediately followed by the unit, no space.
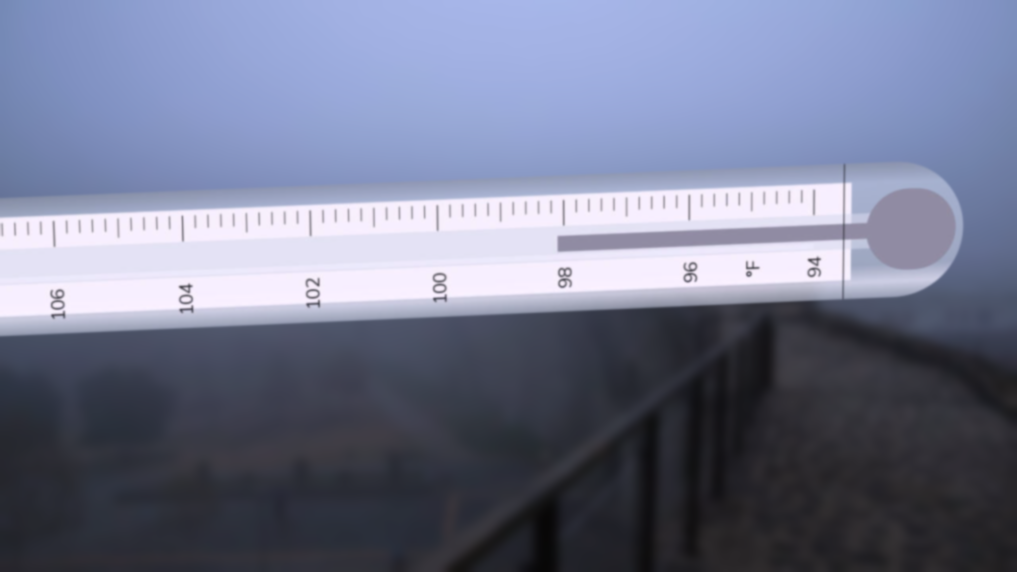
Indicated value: 98.1°F
